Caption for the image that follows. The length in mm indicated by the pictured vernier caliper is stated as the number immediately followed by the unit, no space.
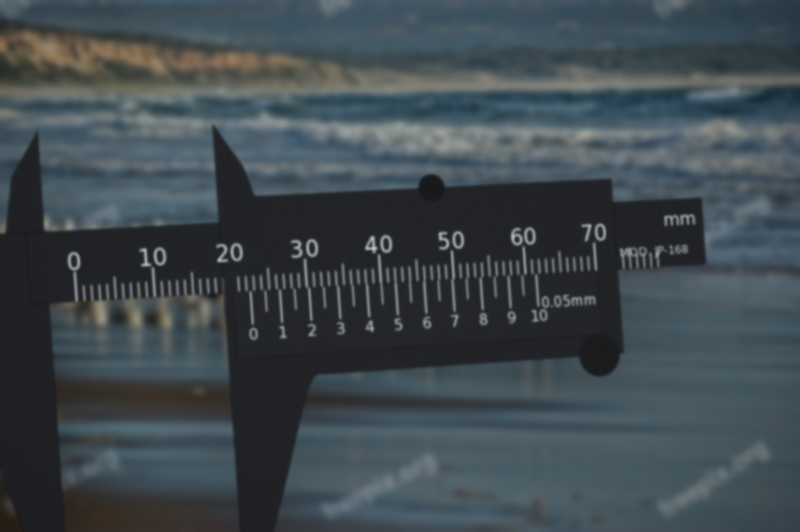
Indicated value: 22.5mm
